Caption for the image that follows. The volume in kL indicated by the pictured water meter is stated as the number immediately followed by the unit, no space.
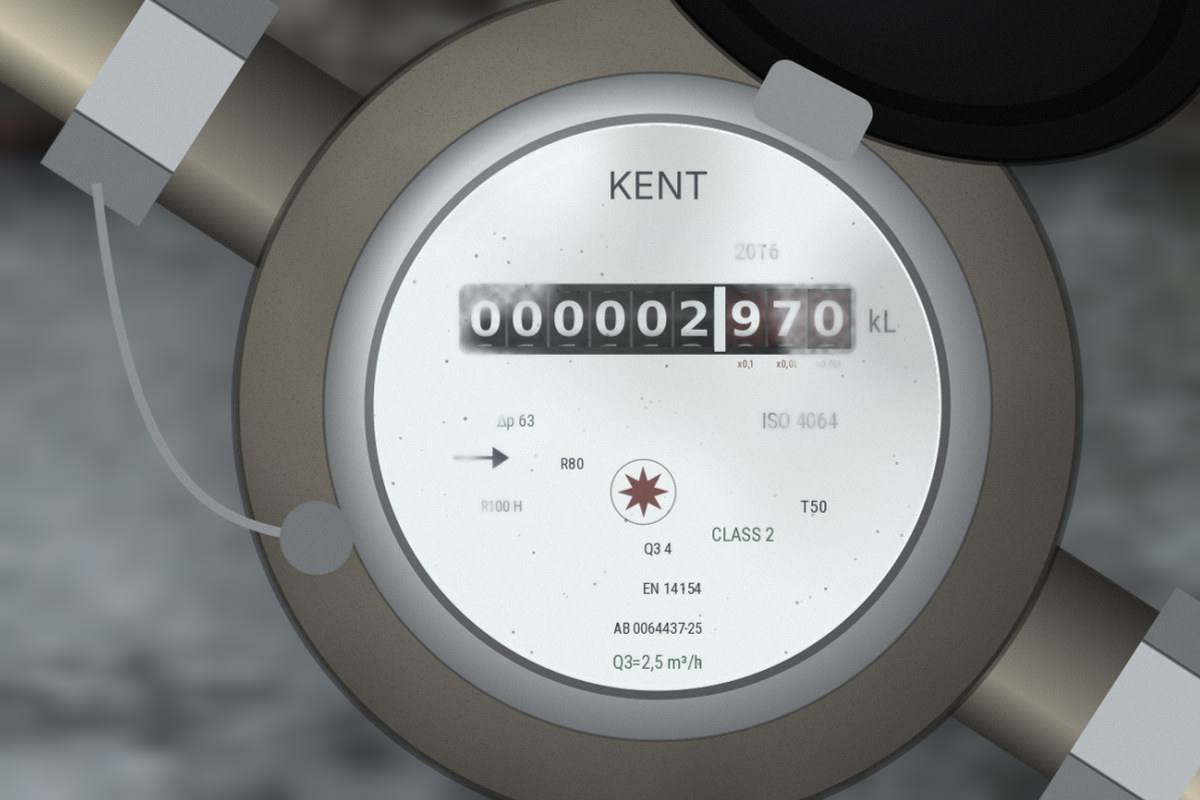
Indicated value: 2.970kL
